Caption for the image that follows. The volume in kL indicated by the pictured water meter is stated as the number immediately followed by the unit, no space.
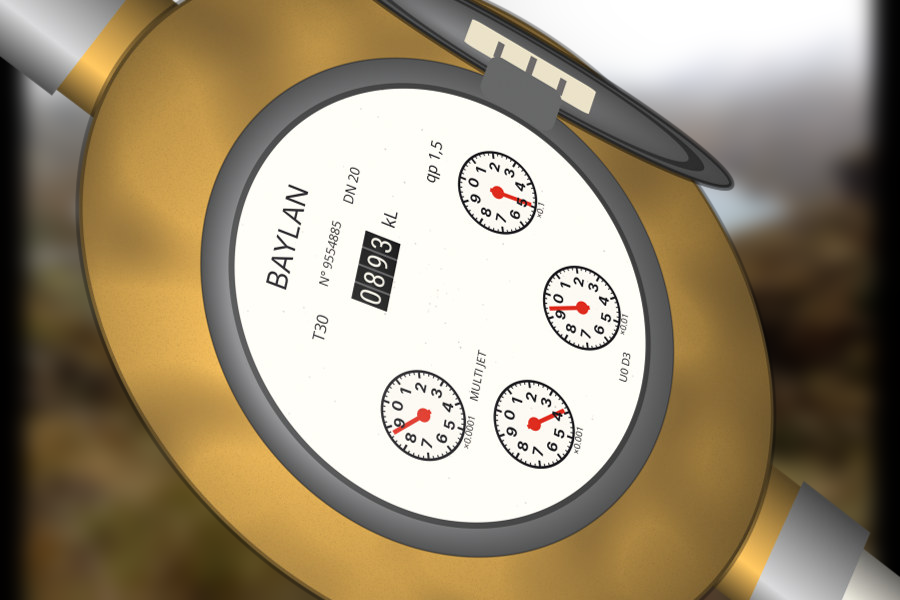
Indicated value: 893.4938kL
